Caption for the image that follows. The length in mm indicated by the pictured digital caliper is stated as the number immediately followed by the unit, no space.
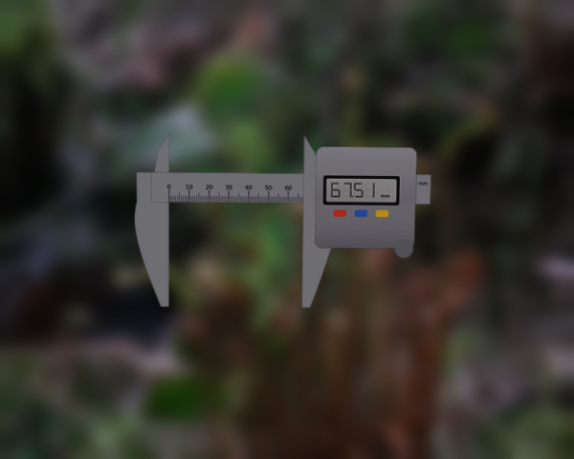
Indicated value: 67.51mm
